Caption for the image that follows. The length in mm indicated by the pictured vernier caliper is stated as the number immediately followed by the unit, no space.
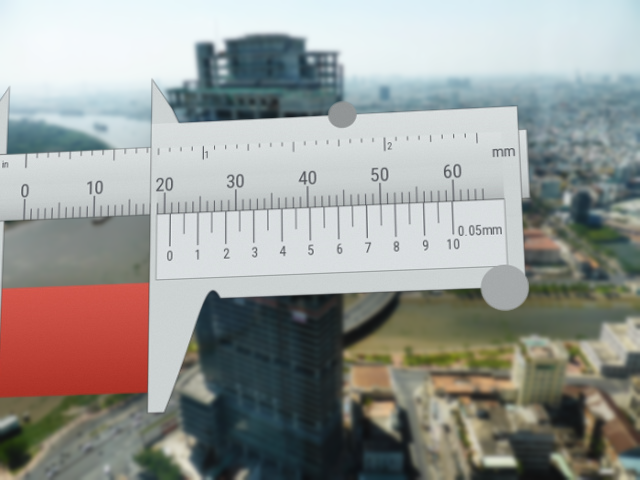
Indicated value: 20.8mm
